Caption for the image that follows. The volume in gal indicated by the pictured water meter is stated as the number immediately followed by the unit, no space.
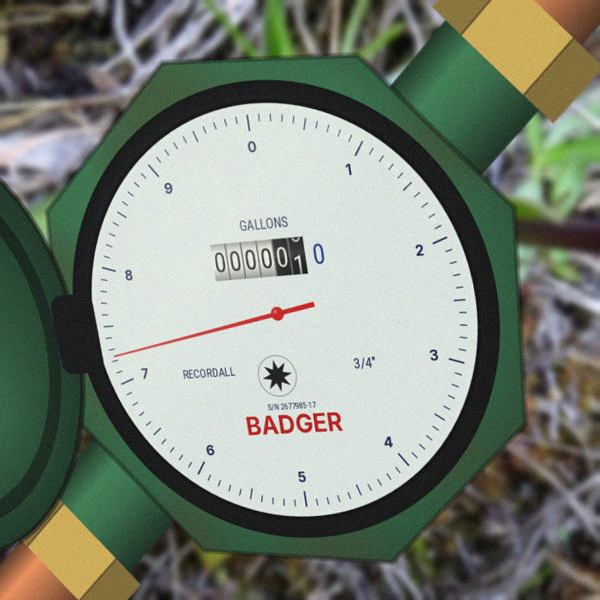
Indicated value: 7.2gal
